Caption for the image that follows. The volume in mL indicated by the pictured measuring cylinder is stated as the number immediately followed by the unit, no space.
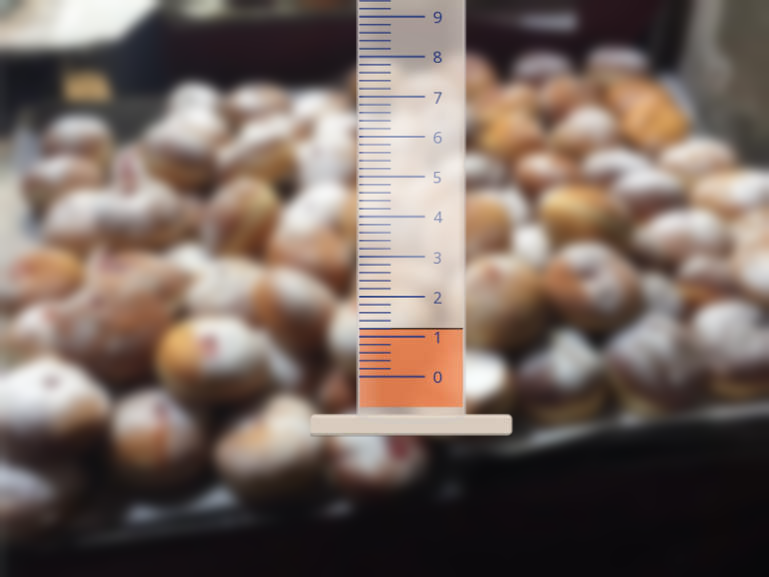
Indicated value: 1.2mL
